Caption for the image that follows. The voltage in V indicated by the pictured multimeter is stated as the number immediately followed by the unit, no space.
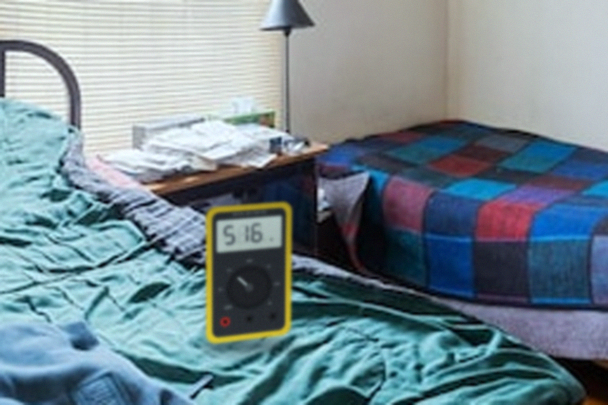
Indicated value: 516V
